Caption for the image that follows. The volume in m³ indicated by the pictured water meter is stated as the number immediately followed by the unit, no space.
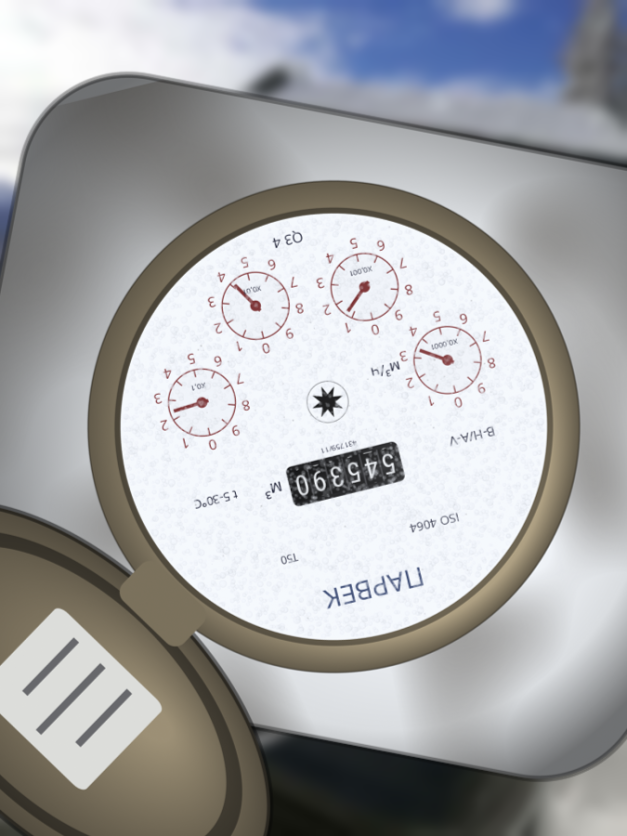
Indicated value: 545390.2413m³
